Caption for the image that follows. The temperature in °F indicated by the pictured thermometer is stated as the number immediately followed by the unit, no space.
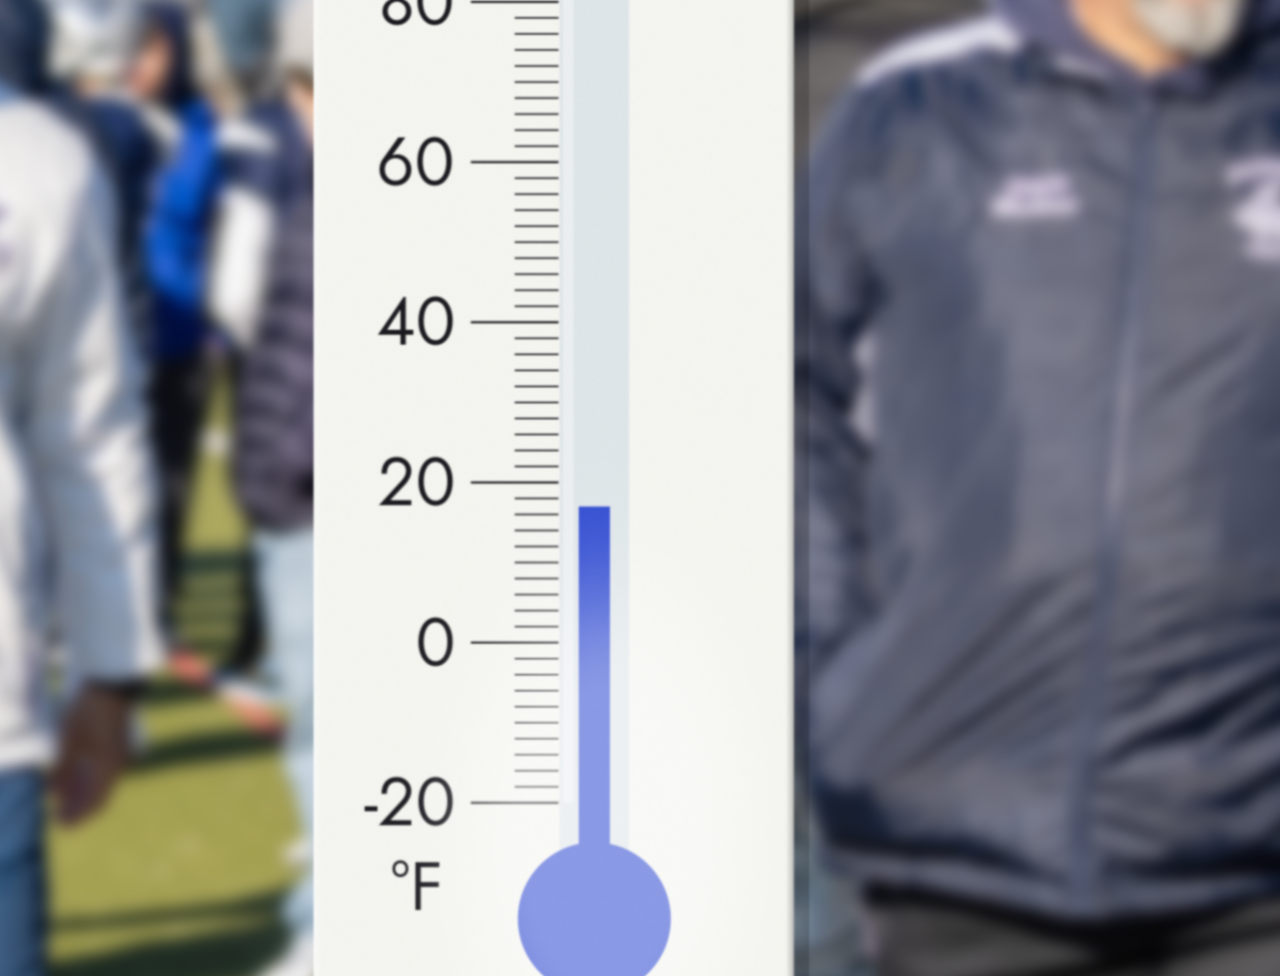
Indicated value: 17°F
